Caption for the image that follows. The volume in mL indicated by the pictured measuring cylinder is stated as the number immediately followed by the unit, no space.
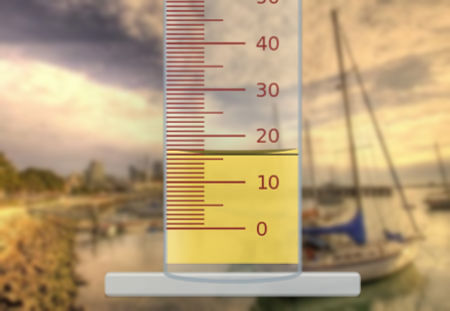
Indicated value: 16mL
